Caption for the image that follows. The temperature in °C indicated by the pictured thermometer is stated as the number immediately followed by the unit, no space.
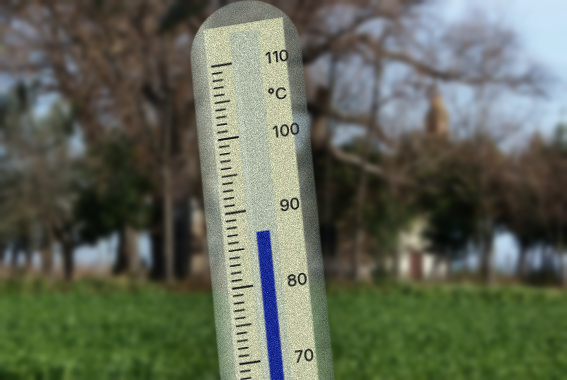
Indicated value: 87°C
